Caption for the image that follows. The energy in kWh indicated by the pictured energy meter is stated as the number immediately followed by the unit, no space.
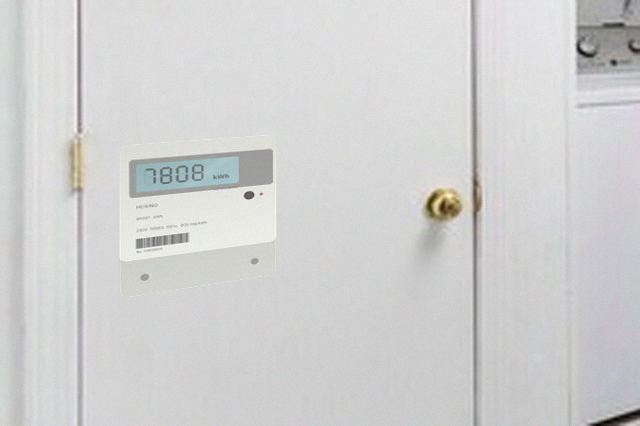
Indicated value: 7808kWh
